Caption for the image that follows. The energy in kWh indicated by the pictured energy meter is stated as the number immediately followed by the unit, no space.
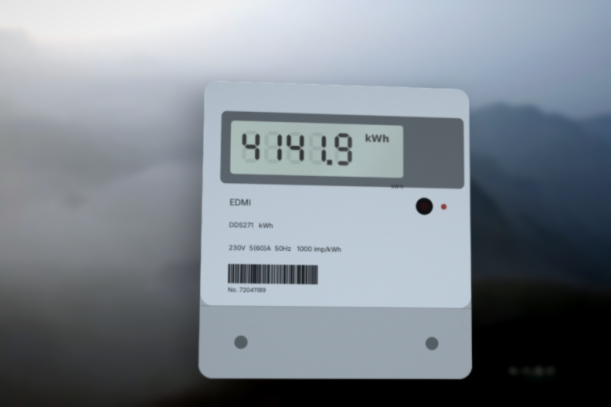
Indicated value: 4141.9kWh
